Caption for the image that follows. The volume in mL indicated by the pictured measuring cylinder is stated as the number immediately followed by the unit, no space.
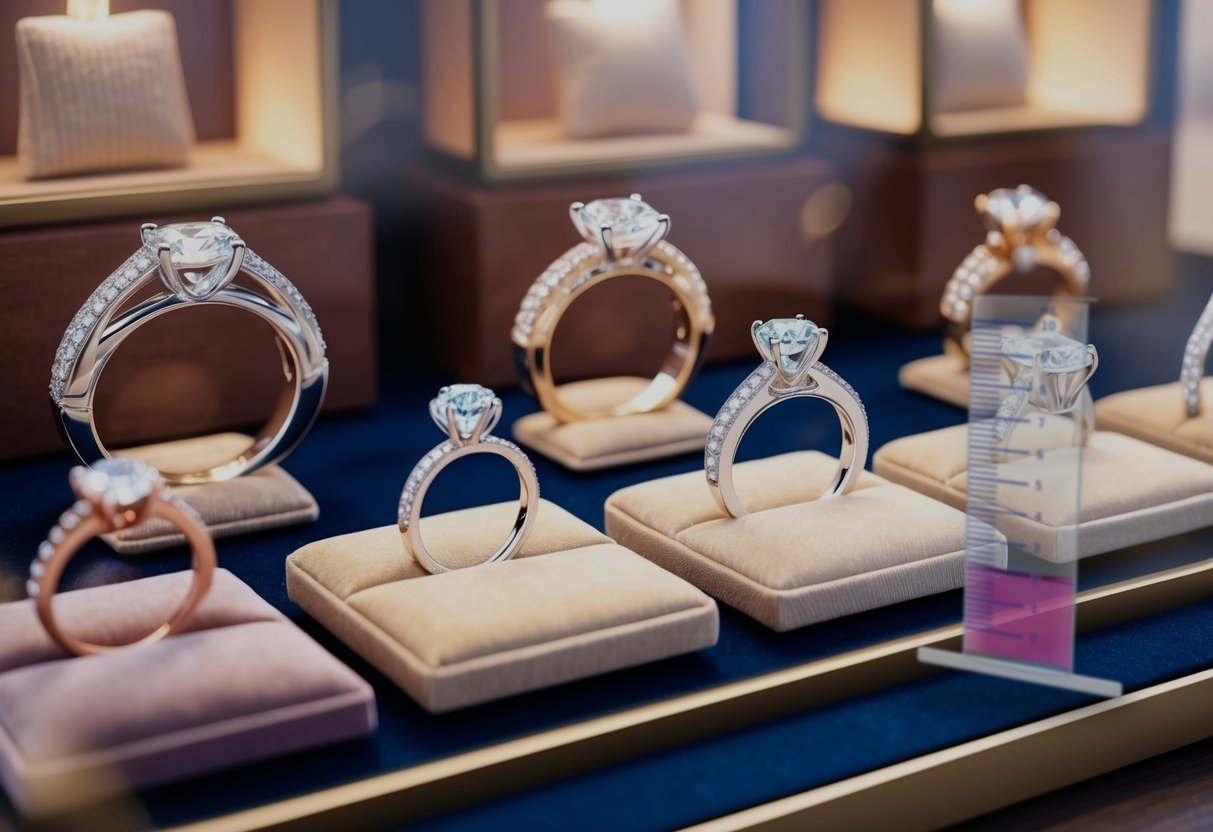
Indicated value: 2mL
